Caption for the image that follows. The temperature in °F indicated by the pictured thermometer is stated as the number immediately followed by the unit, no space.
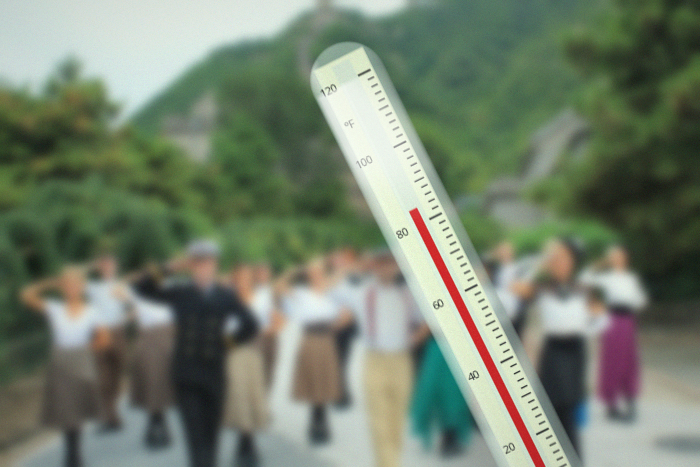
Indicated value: 84°F
